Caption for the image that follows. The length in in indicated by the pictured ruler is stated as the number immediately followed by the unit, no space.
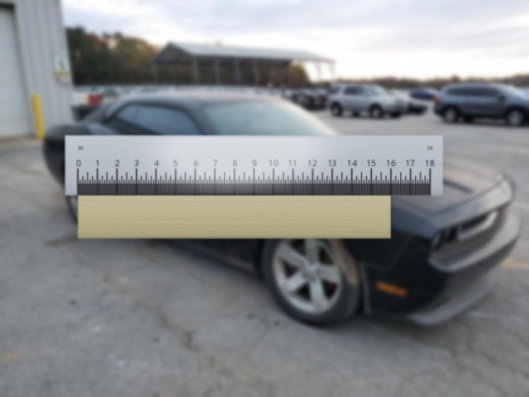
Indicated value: 16in
